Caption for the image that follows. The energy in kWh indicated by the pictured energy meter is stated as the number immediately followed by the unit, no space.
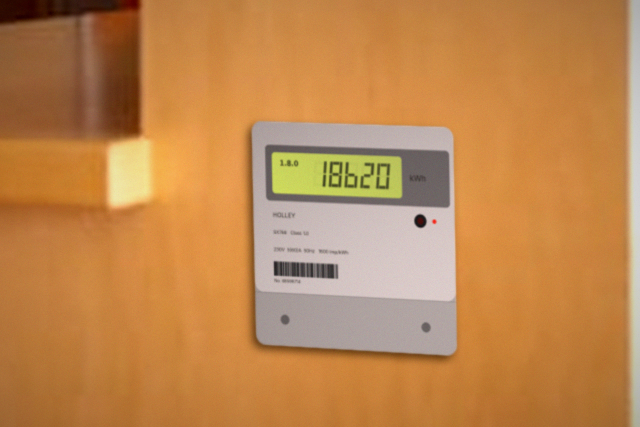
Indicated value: 18620kWh
